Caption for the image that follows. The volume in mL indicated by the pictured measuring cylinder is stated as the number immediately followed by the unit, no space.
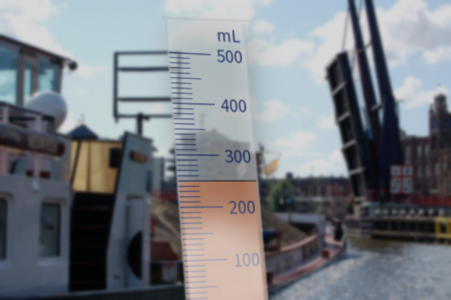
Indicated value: 250mL
